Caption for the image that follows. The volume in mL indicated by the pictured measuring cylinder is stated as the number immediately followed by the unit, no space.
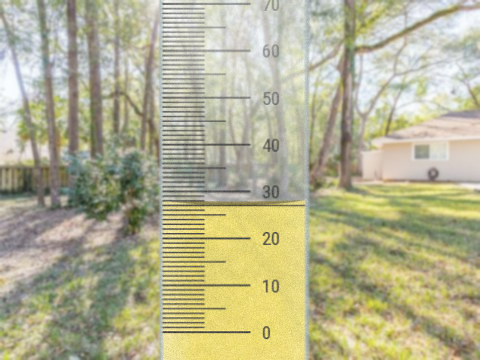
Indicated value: 27mL
